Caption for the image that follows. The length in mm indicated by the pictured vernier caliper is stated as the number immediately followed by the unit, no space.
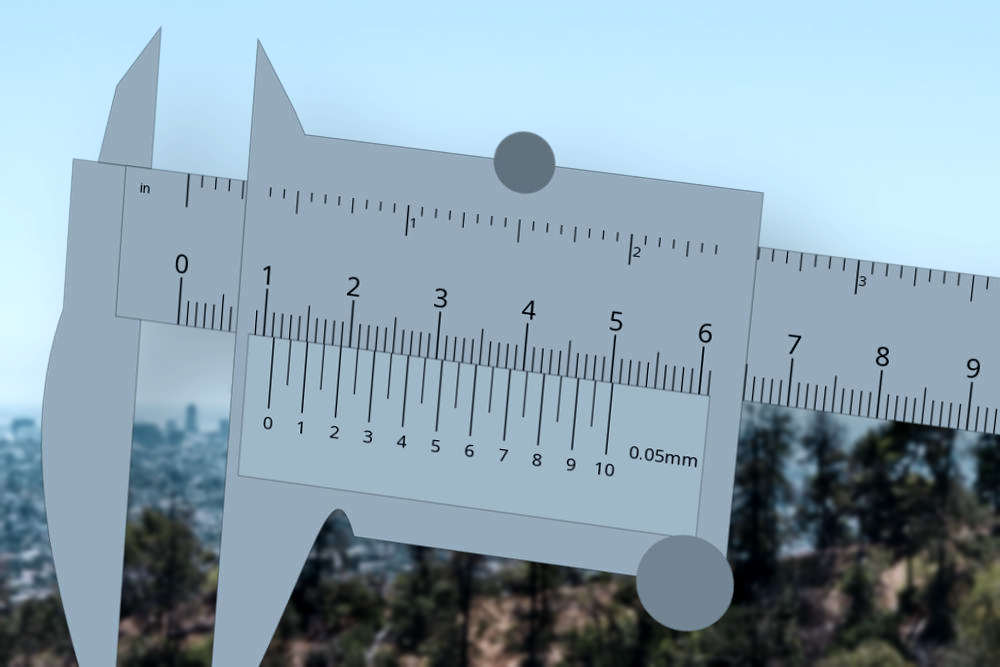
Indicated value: 11.2mm
